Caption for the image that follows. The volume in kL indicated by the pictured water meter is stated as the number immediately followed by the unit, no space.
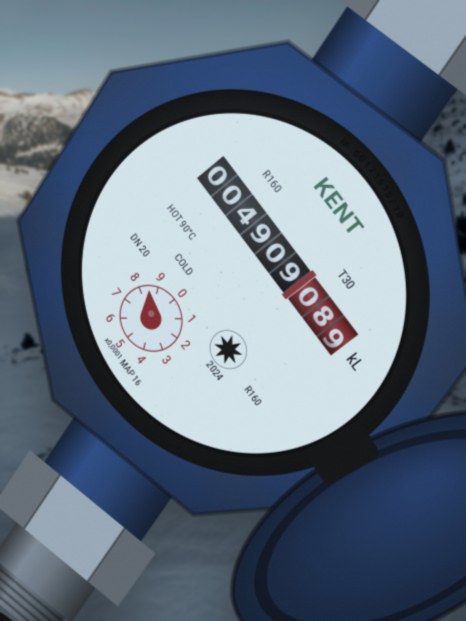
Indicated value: 4909.0888kL
